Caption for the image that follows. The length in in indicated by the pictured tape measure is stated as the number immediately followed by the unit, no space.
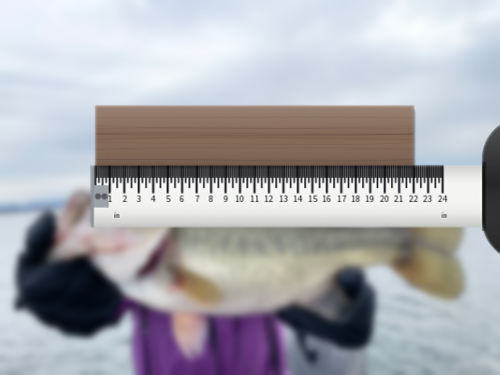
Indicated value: 22in
